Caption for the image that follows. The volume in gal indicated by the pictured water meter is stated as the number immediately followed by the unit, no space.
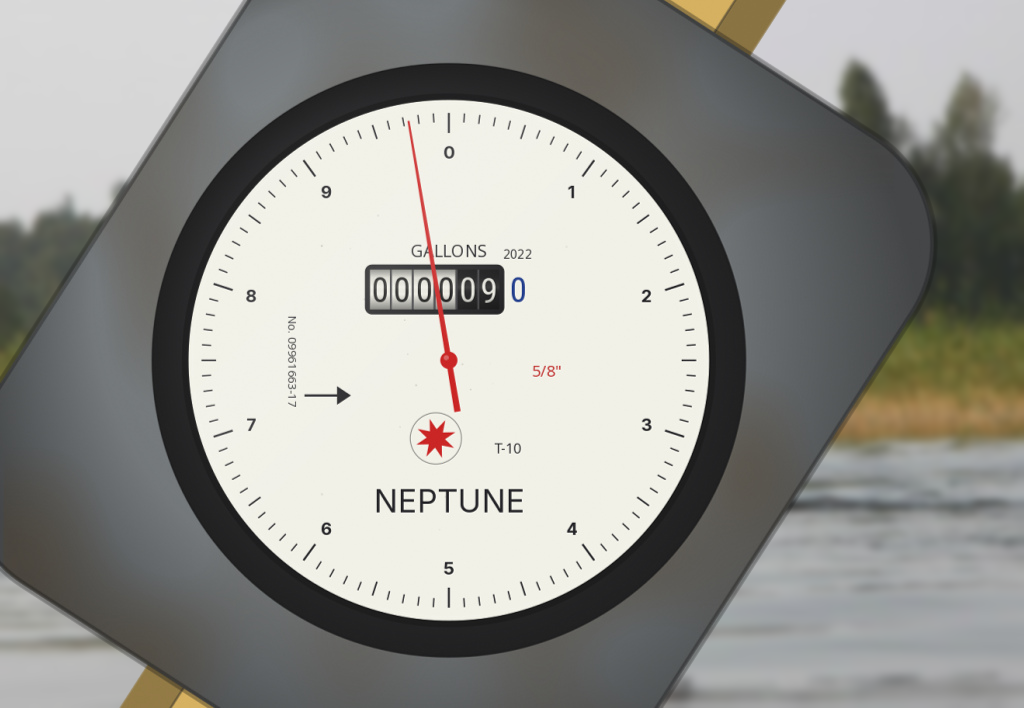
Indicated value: 89.7gal
